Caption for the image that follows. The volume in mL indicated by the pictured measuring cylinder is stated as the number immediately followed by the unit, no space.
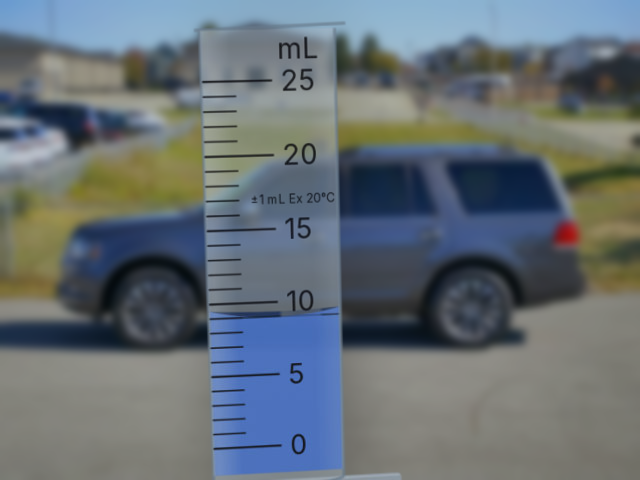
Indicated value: 9mL
